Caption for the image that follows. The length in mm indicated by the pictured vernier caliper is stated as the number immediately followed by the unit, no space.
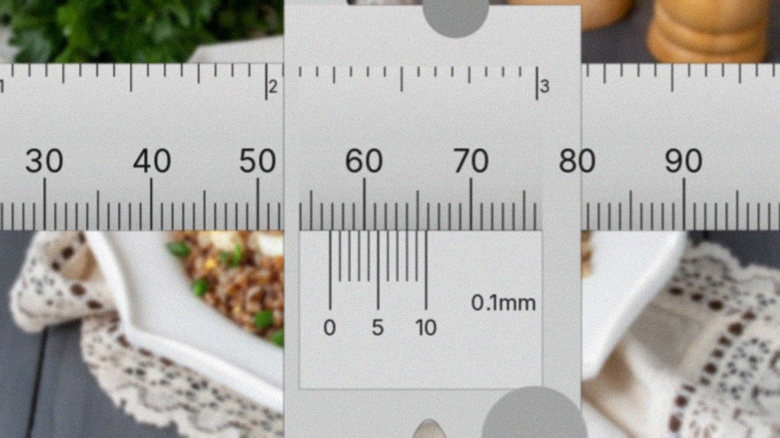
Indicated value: 56.8mm
